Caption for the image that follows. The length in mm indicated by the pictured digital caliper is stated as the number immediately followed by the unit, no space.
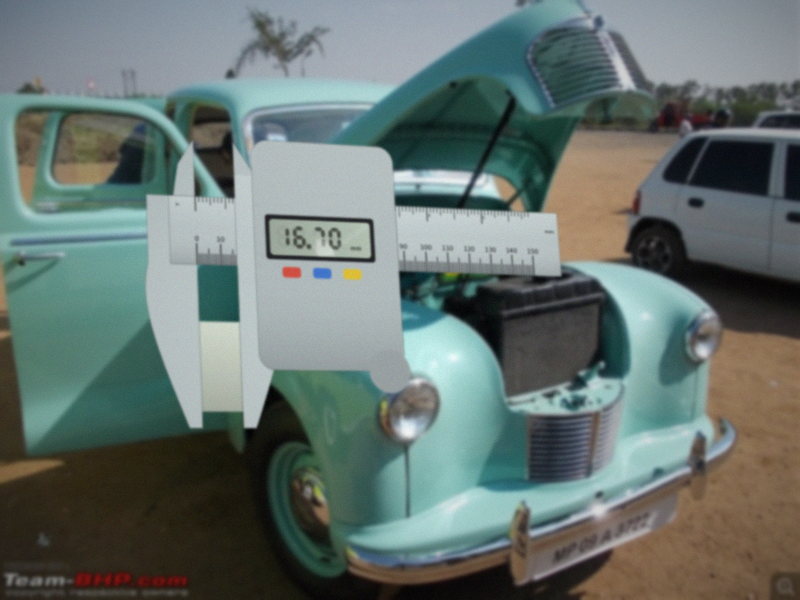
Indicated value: 16.70mm
